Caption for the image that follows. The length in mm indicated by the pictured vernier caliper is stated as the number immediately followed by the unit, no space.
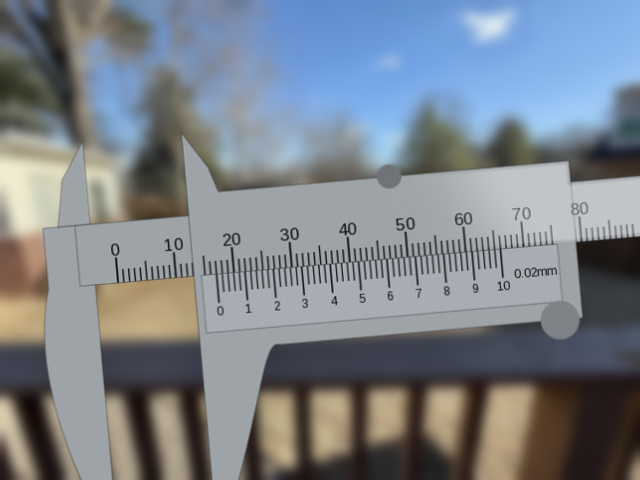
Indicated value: 17.0mm
